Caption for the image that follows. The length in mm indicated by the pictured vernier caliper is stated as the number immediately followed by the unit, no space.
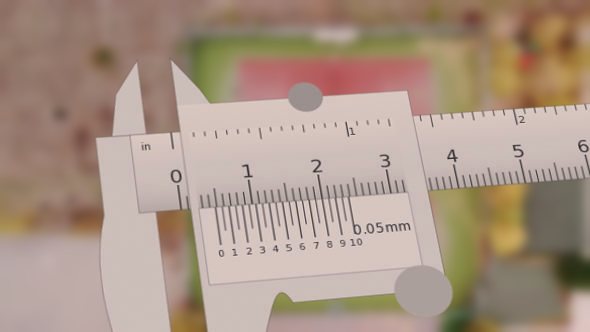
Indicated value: 4.8mm
